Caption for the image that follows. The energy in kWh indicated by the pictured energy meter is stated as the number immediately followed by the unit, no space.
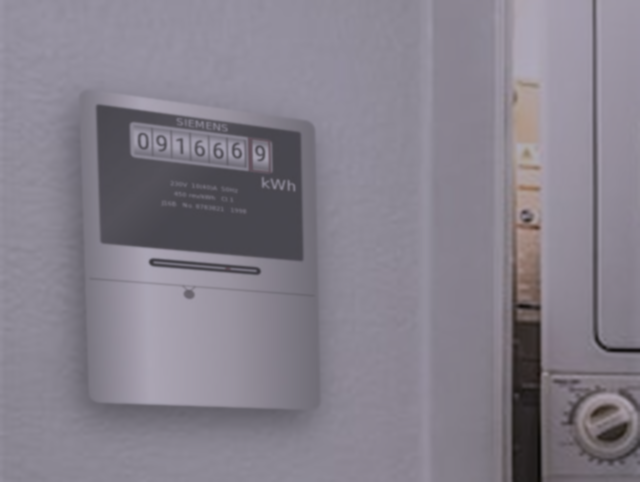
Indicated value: 91666.9kWh
